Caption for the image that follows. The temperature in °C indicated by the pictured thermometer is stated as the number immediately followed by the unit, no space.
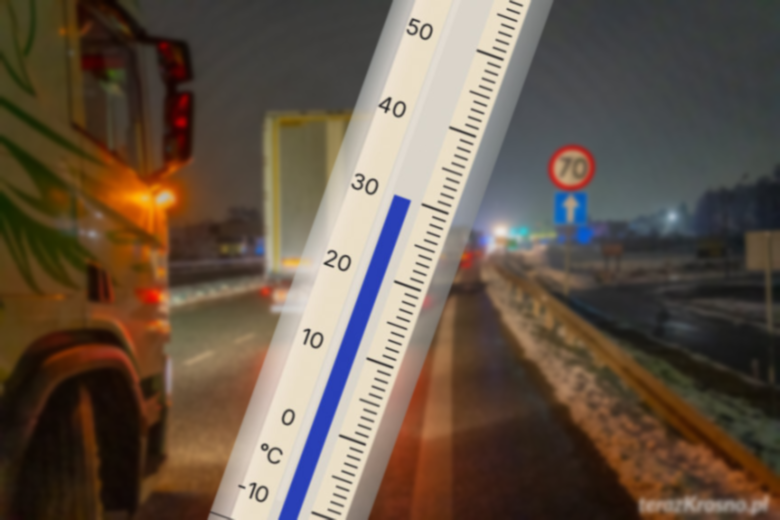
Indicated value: 30°C
